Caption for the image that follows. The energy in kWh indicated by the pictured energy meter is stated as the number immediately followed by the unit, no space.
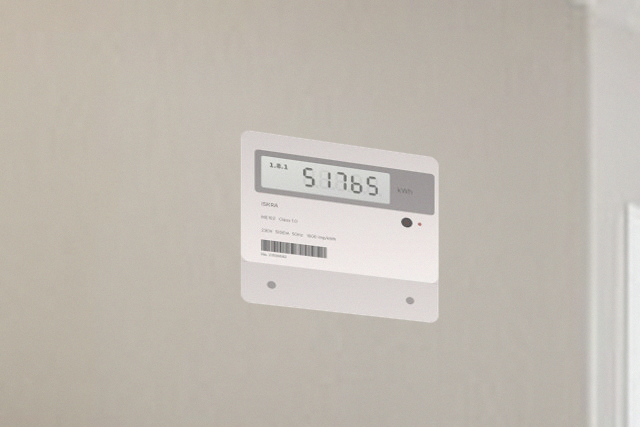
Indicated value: 51765kWh
